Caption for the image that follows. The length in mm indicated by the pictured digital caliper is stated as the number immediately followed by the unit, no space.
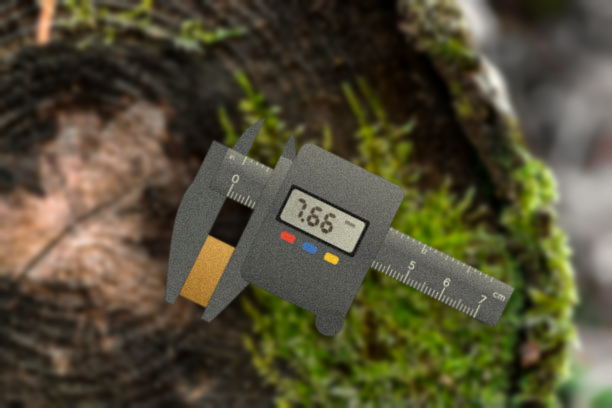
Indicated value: 7.66mm
